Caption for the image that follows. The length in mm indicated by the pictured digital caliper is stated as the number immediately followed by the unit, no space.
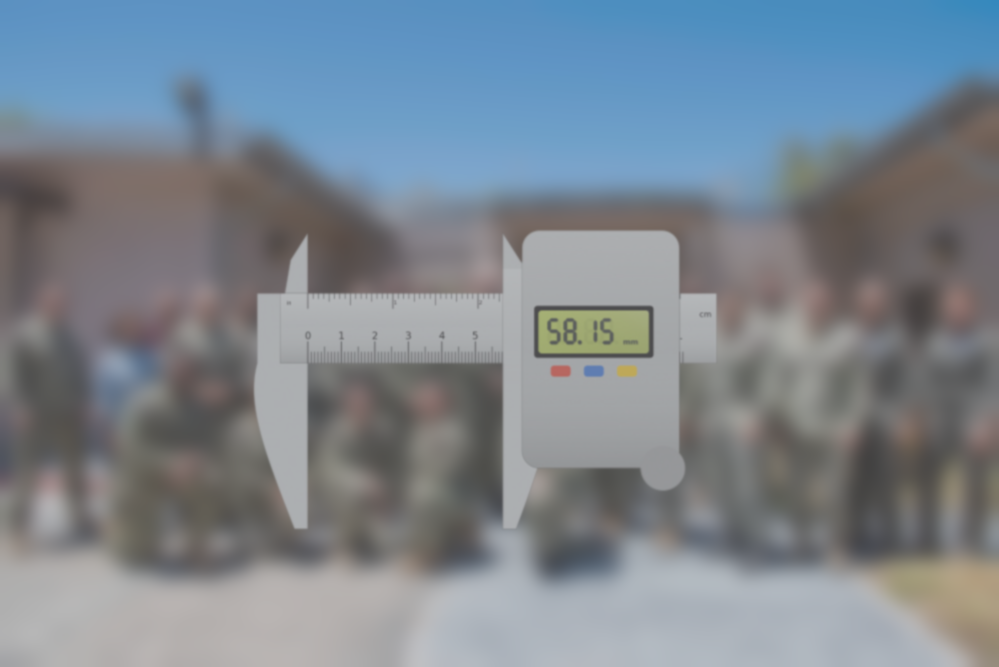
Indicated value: 58.15mm
